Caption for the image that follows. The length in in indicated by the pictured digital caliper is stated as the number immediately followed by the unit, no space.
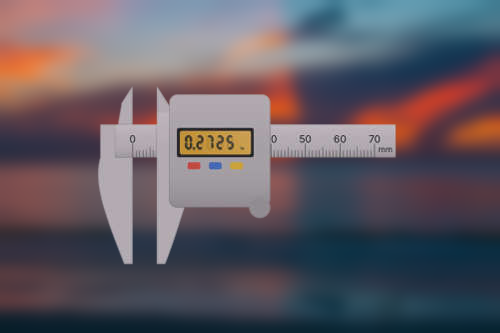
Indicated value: 0.2725in
